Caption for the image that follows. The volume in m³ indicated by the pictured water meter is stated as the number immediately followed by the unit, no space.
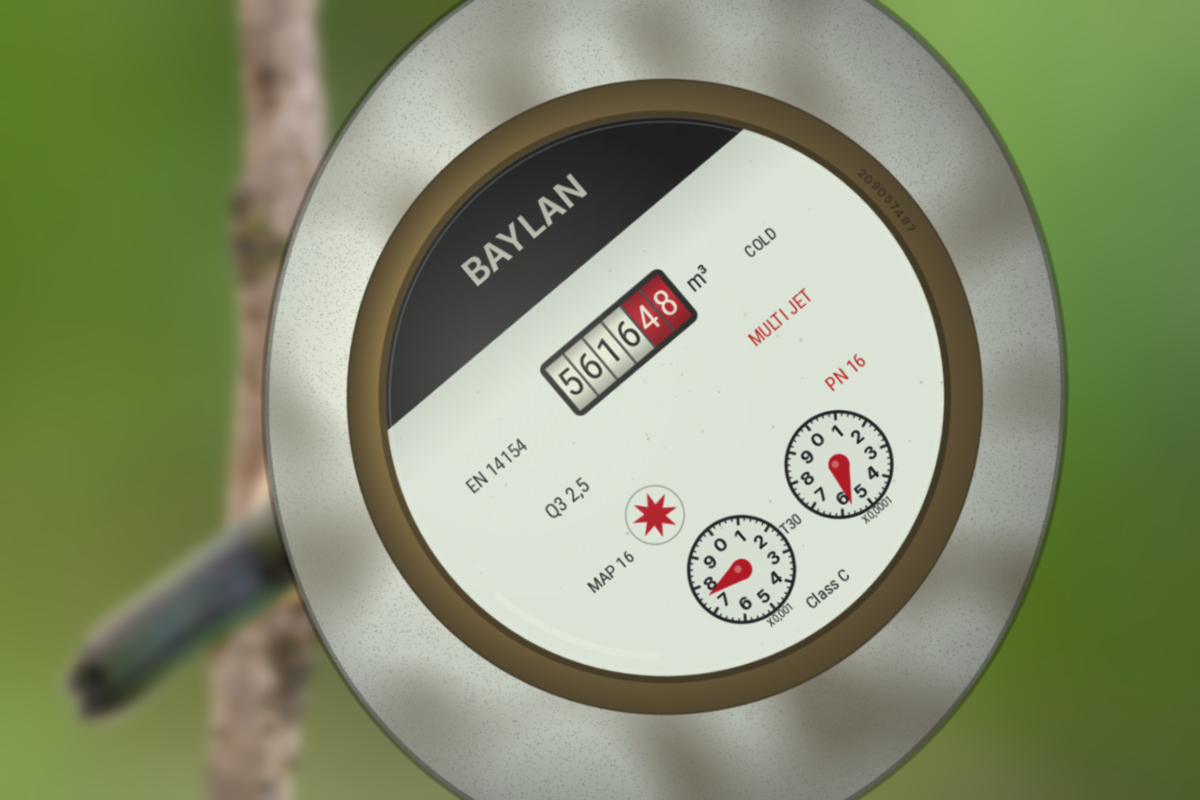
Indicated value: 5616.4875m³
